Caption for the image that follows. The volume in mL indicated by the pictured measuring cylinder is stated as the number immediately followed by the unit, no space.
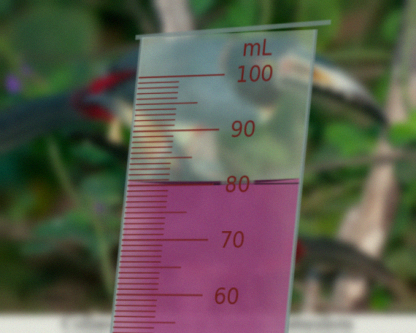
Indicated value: 80mL
